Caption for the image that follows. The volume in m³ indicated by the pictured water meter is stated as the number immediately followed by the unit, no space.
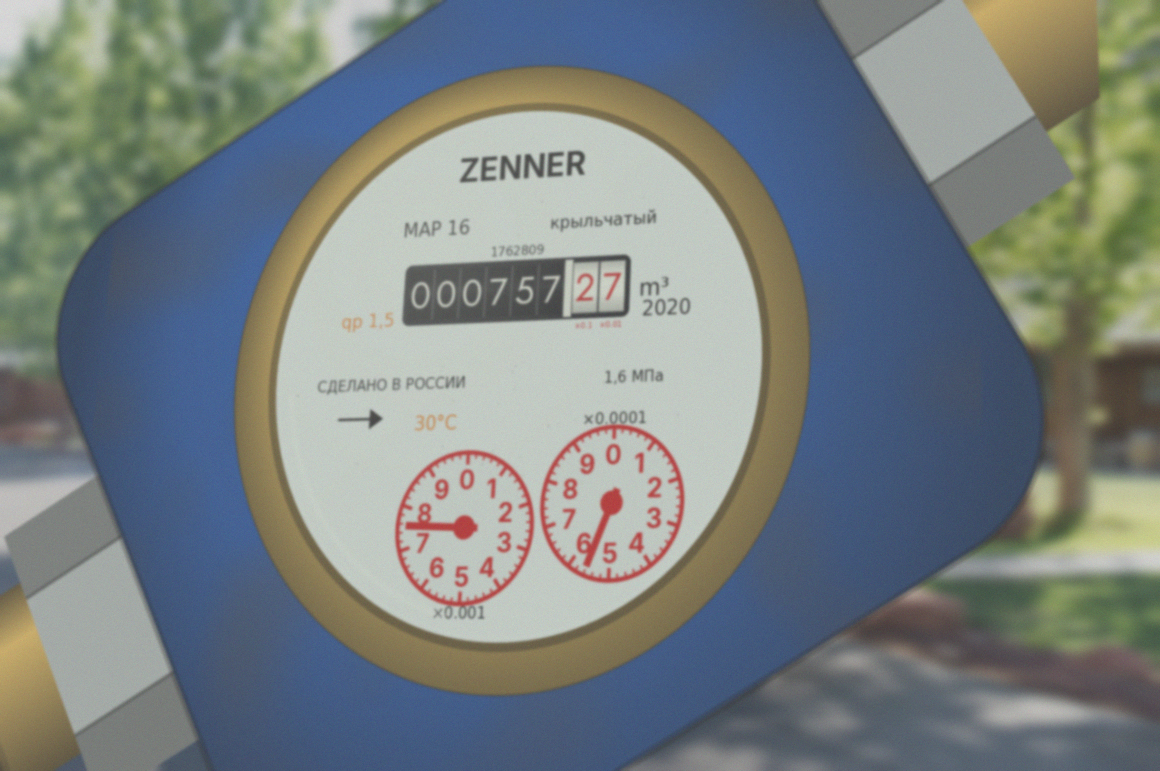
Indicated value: 757.2775m³
